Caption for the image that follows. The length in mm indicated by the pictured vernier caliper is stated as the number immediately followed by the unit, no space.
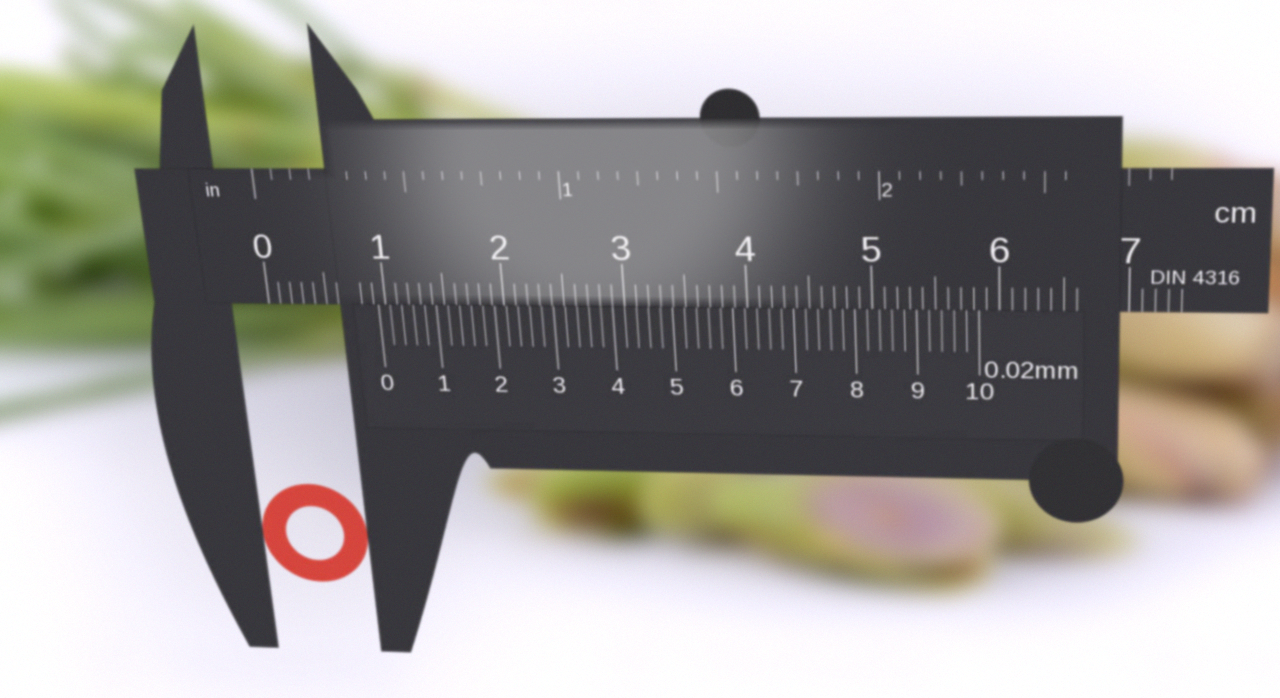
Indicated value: 9.4mm
